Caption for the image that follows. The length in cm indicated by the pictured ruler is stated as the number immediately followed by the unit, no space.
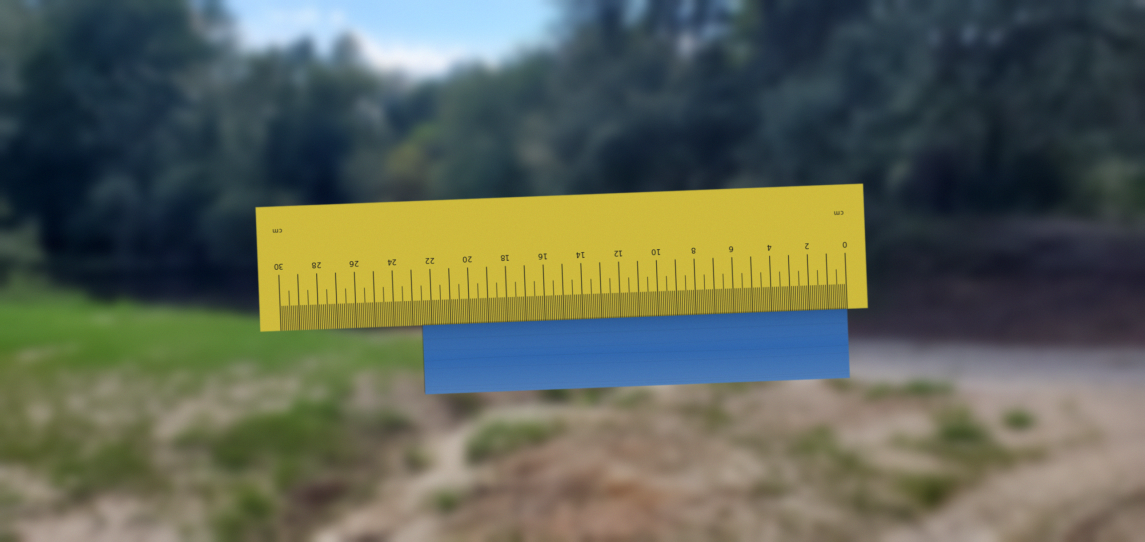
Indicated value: 22.5cm
